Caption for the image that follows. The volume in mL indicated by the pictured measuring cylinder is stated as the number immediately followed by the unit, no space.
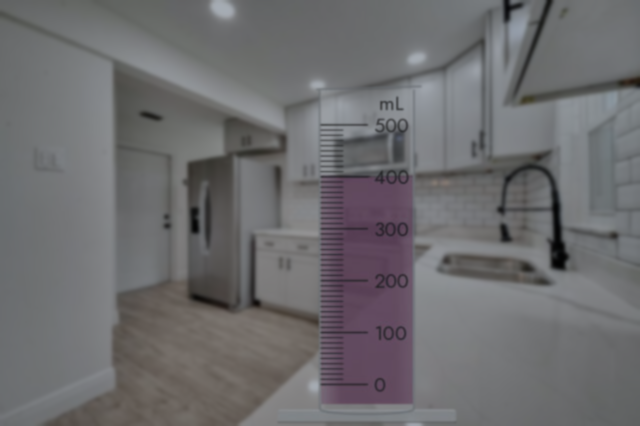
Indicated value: 400mL
